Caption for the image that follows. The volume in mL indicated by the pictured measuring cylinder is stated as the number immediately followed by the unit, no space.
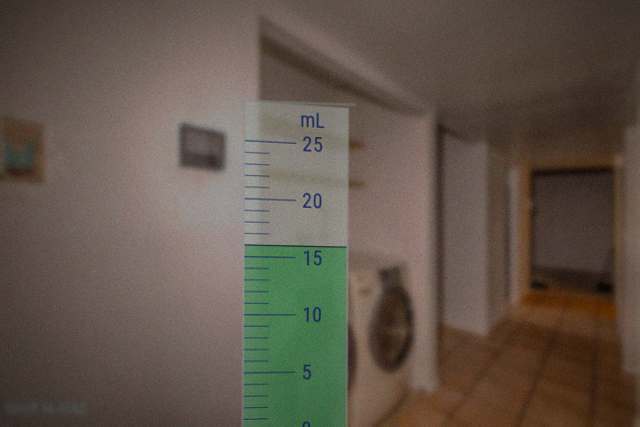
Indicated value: 16mL
